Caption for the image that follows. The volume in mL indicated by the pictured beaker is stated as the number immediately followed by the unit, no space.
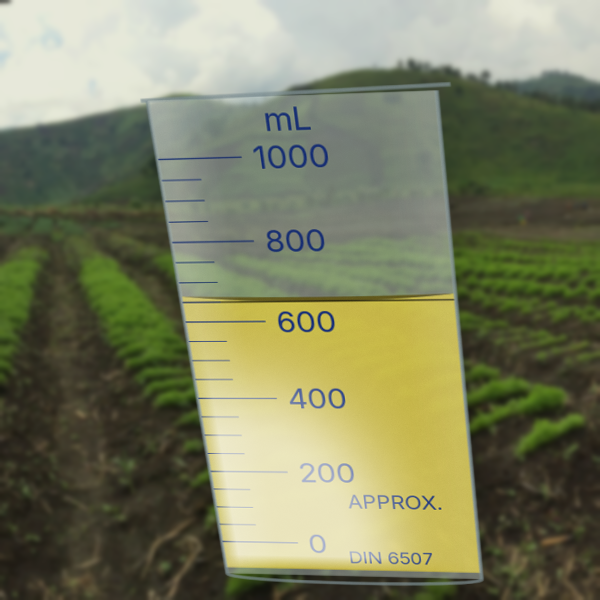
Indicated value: 650mL
